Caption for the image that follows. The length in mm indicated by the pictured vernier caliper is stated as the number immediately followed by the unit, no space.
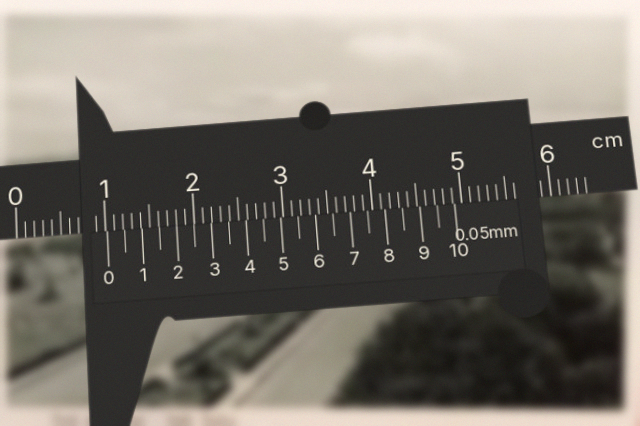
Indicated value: 10.2mm
